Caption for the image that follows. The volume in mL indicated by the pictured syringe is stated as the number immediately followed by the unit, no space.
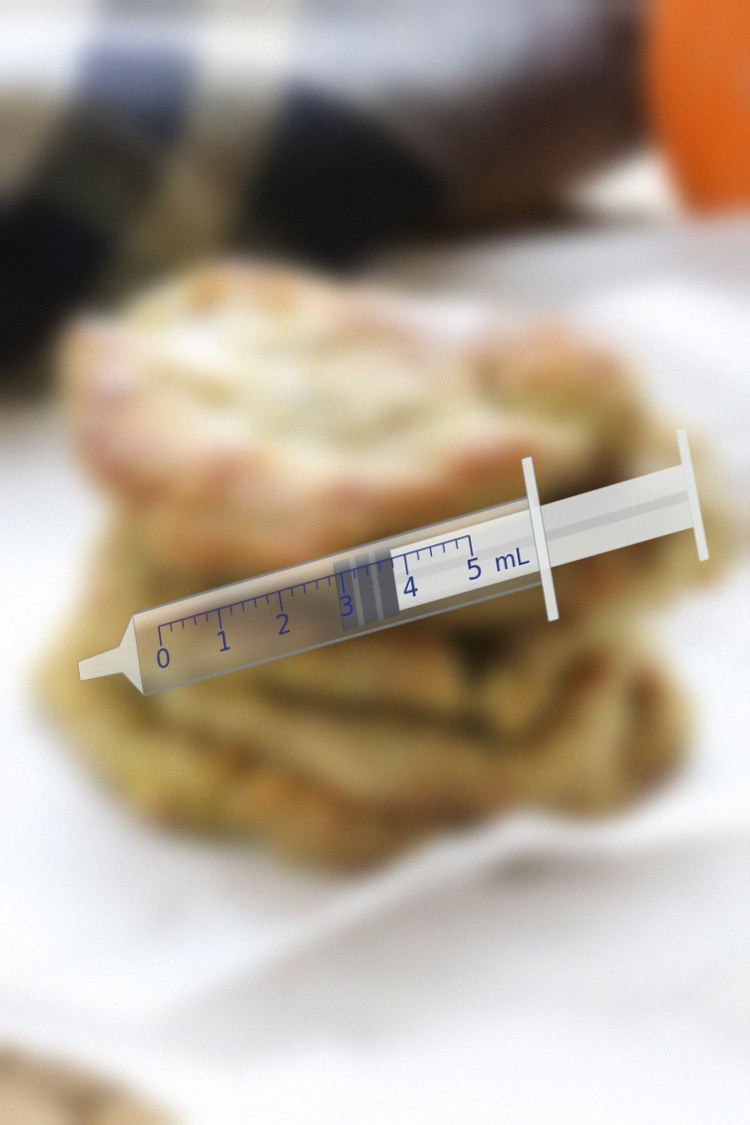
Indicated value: 2.9mL
